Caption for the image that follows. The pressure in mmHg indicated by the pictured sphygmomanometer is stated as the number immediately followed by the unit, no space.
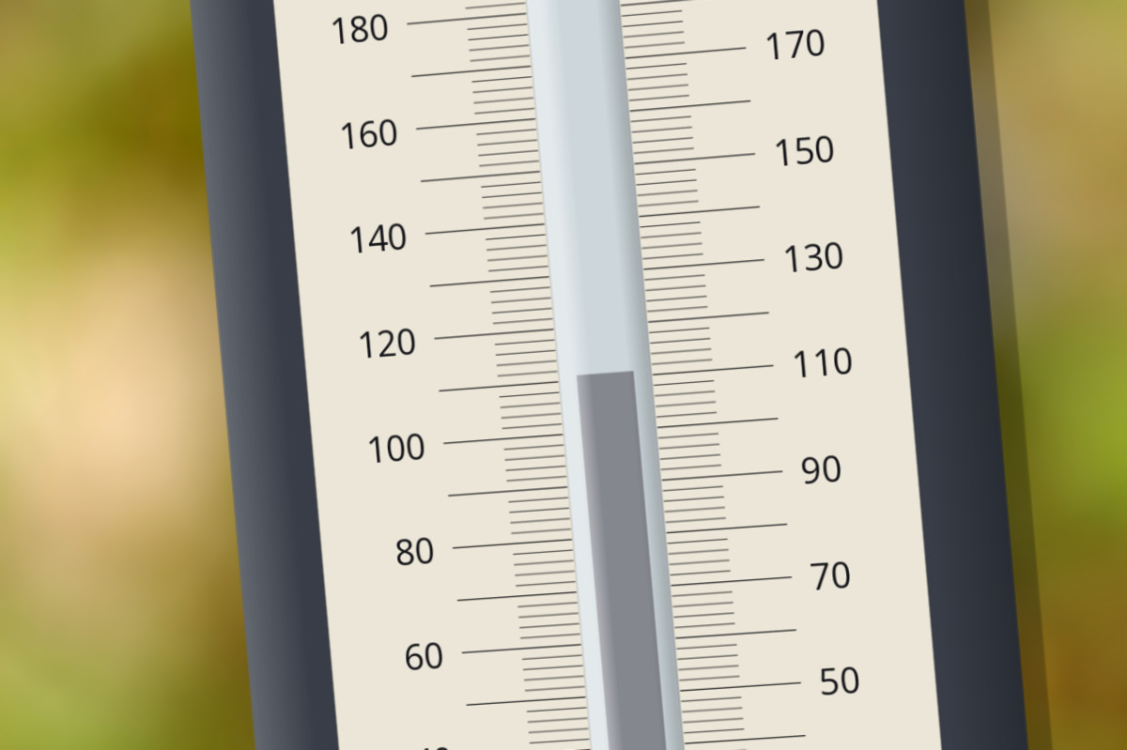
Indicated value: 111mmHg
